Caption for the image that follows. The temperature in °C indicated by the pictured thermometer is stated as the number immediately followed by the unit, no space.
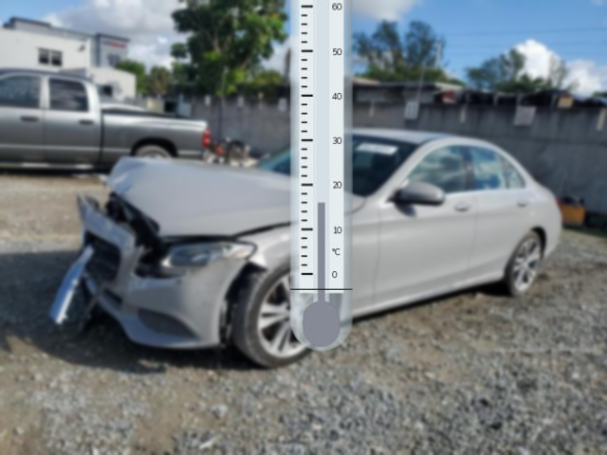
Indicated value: 16°C
